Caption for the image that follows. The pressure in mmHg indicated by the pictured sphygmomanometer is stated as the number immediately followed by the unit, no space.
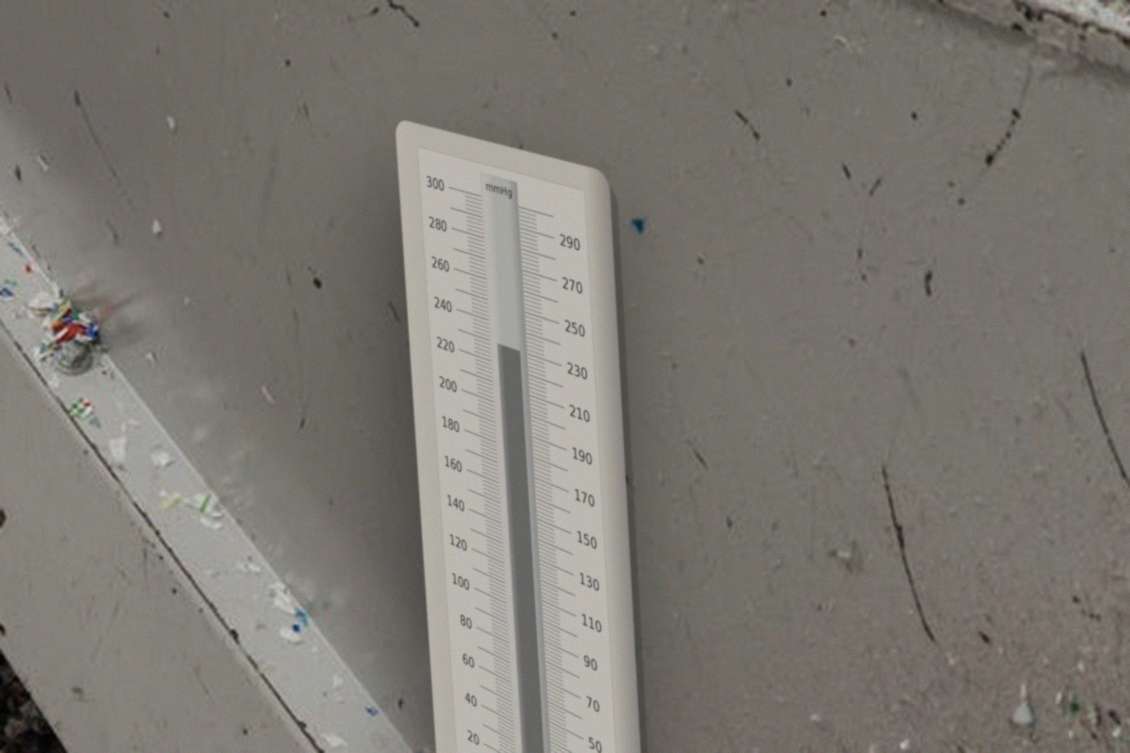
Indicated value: 230mmHg
